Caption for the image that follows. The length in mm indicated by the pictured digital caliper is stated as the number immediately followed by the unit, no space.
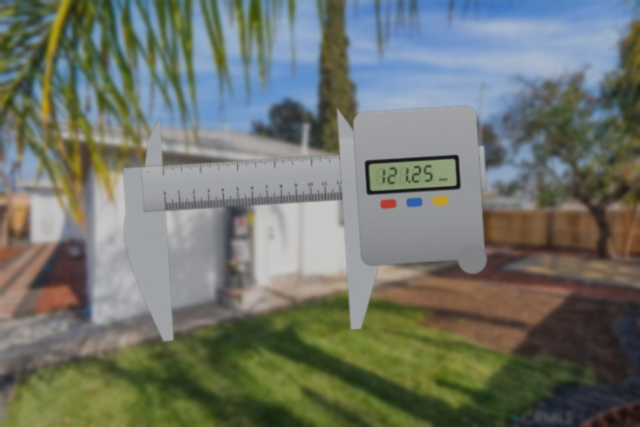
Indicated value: 121.25mm
